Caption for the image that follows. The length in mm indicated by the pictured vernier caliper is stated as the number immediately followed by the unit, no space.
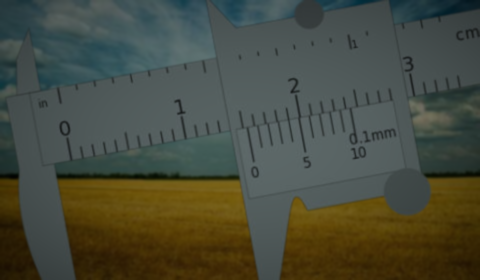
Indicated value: 15.4mm
